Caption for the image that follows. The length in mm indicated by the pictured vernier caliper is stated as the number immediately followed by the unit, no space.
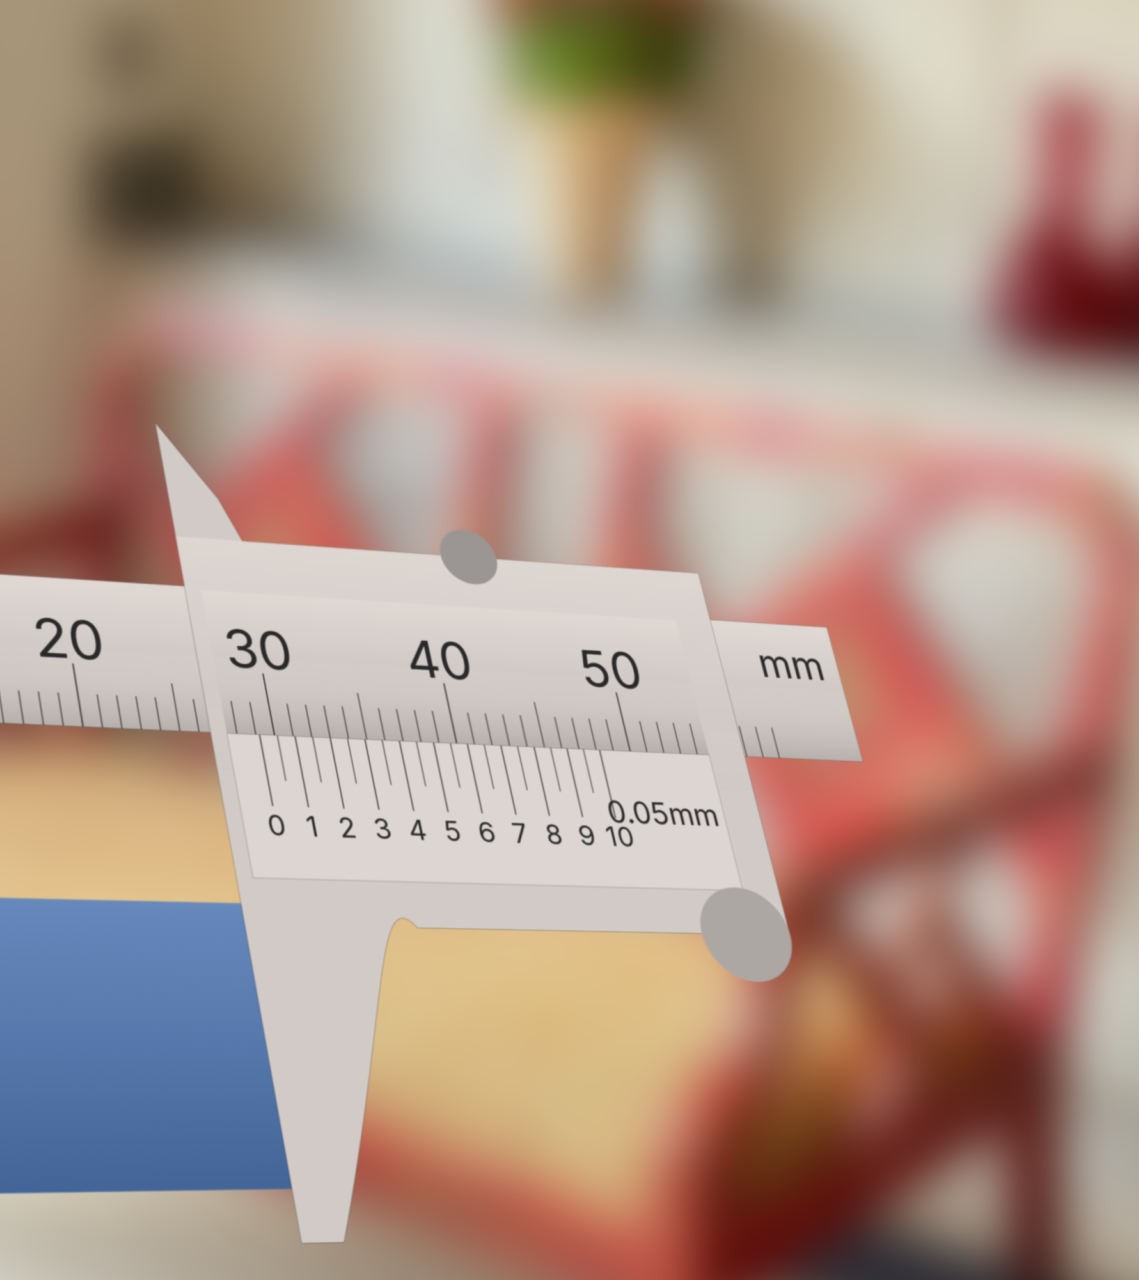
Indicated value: 29.2mm
